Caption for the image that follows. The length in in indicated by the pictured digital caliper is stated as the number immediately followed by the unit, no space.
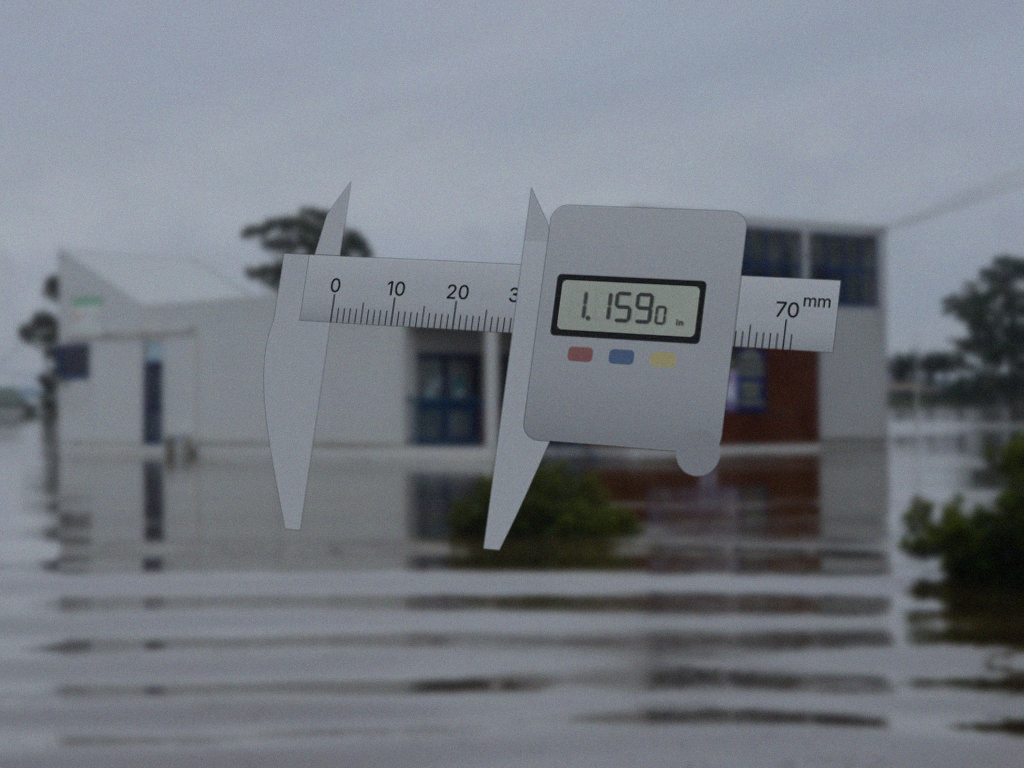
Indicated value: 1.1590in
